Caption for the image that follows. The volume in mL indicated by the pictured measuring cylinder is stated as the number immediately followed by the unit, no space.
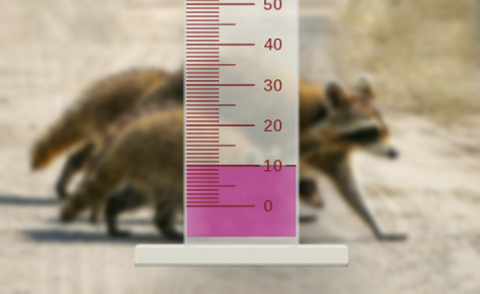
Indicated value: 10mL
